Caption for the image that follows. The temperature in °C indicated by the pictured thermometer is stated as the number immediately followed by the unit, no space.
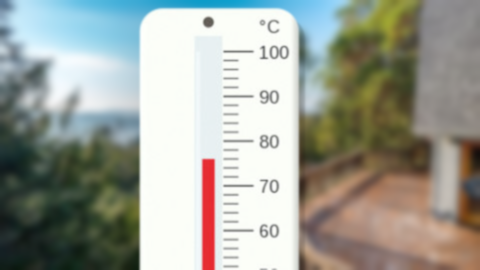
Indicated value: 76°C
